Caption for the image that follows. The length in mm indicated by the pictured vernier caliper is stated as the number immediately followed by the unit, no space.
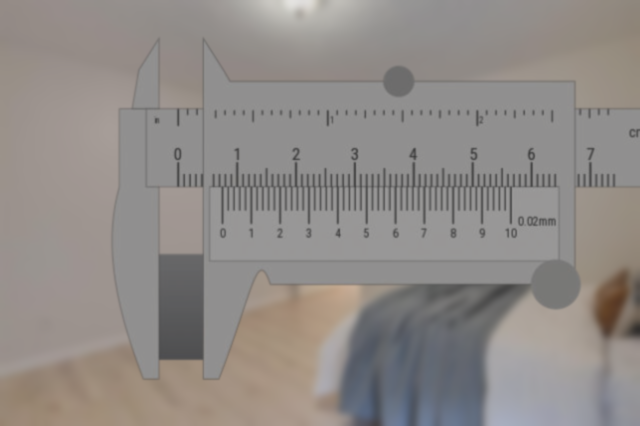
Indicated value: 7.5mm
